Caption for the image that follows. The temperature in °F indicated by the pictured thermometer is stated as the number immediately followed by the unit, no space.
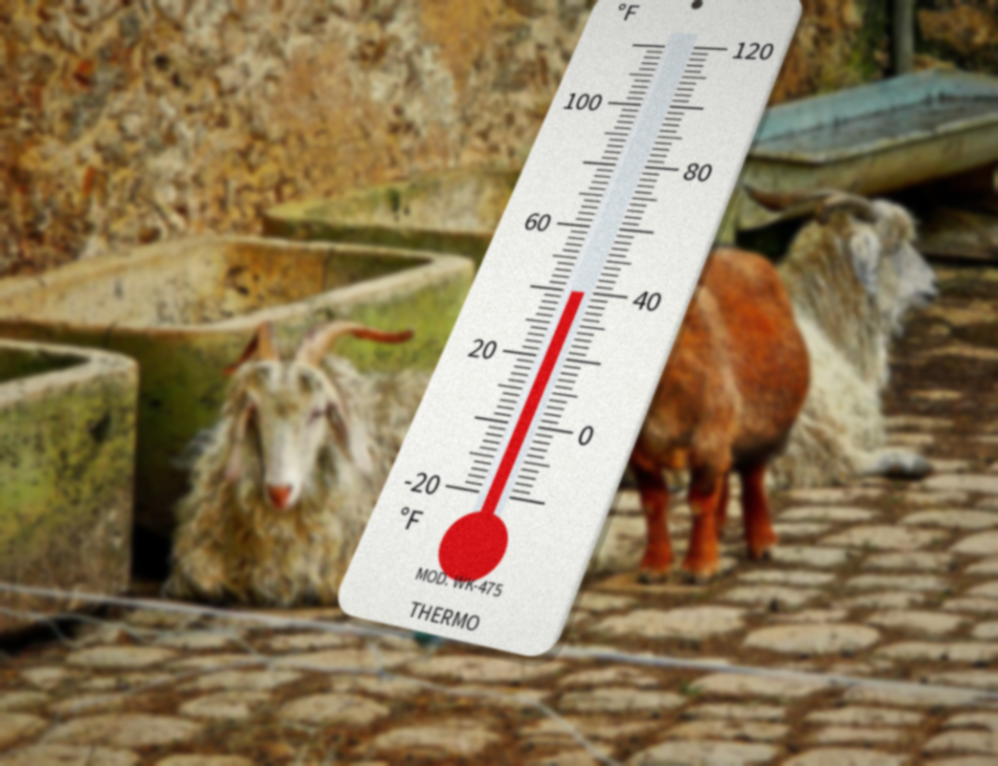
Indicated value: 40°F
